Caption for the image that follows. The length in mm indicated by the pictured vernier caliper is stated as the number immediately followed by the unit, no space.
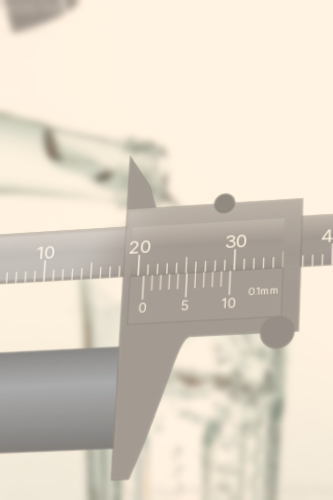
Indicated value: 20.6mm
